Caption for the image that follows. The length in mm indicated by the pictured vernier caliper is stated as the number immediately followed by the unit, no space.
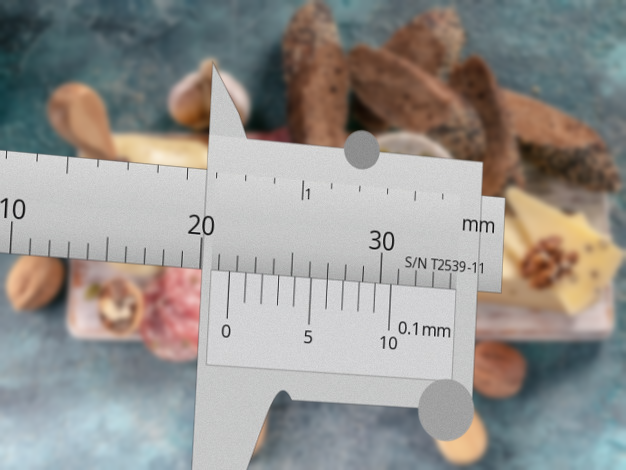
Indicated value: 21.6mm
